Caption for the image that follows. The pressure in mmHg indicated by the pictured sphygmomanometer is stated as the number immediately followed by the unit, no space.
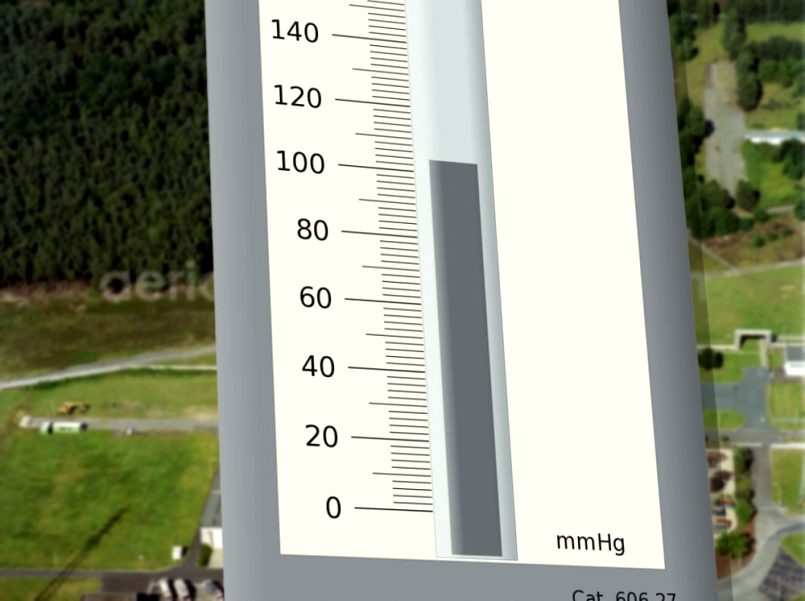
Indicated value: 104mmHg
